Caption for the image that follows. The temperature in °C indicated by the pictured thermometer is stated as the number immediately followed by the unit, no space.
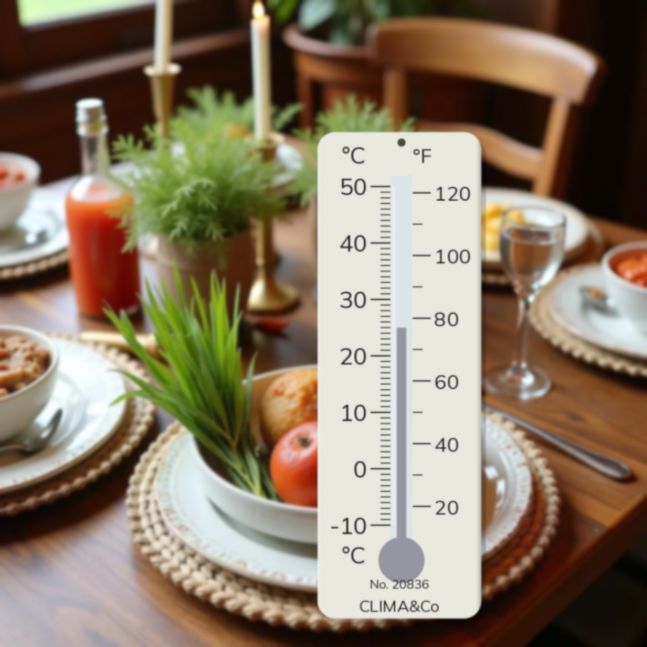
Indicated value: 25°C
